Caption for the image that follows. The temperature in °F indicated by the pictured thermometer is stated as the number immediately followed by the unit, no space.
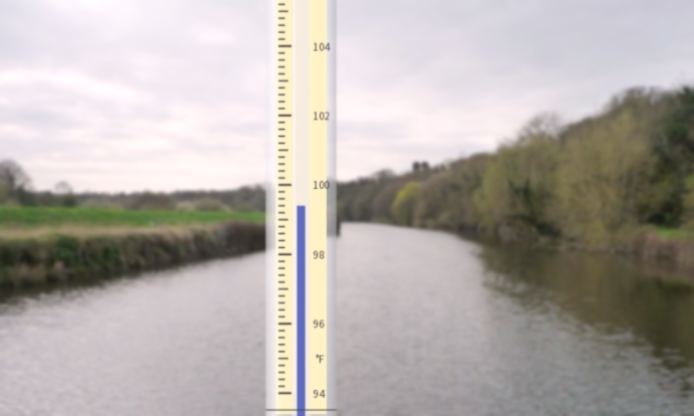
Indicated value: 99.4°F
